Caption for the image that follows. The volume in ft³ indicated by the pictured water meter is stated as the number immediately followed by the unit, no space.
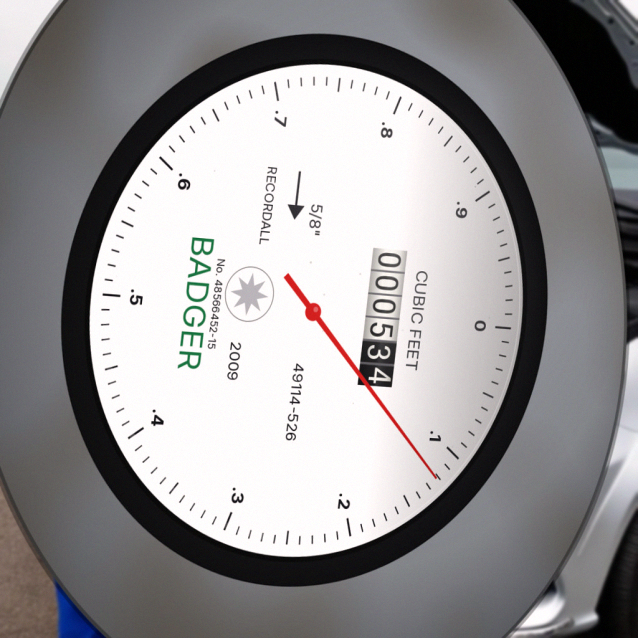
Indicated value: 534.12ft³
